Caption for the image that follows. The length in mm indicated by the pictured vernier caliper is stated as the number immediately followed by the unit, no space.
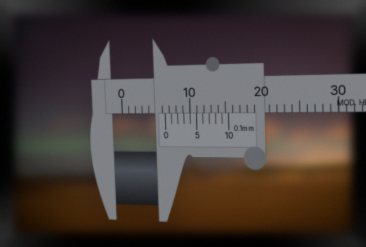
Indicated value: 6.4mm
